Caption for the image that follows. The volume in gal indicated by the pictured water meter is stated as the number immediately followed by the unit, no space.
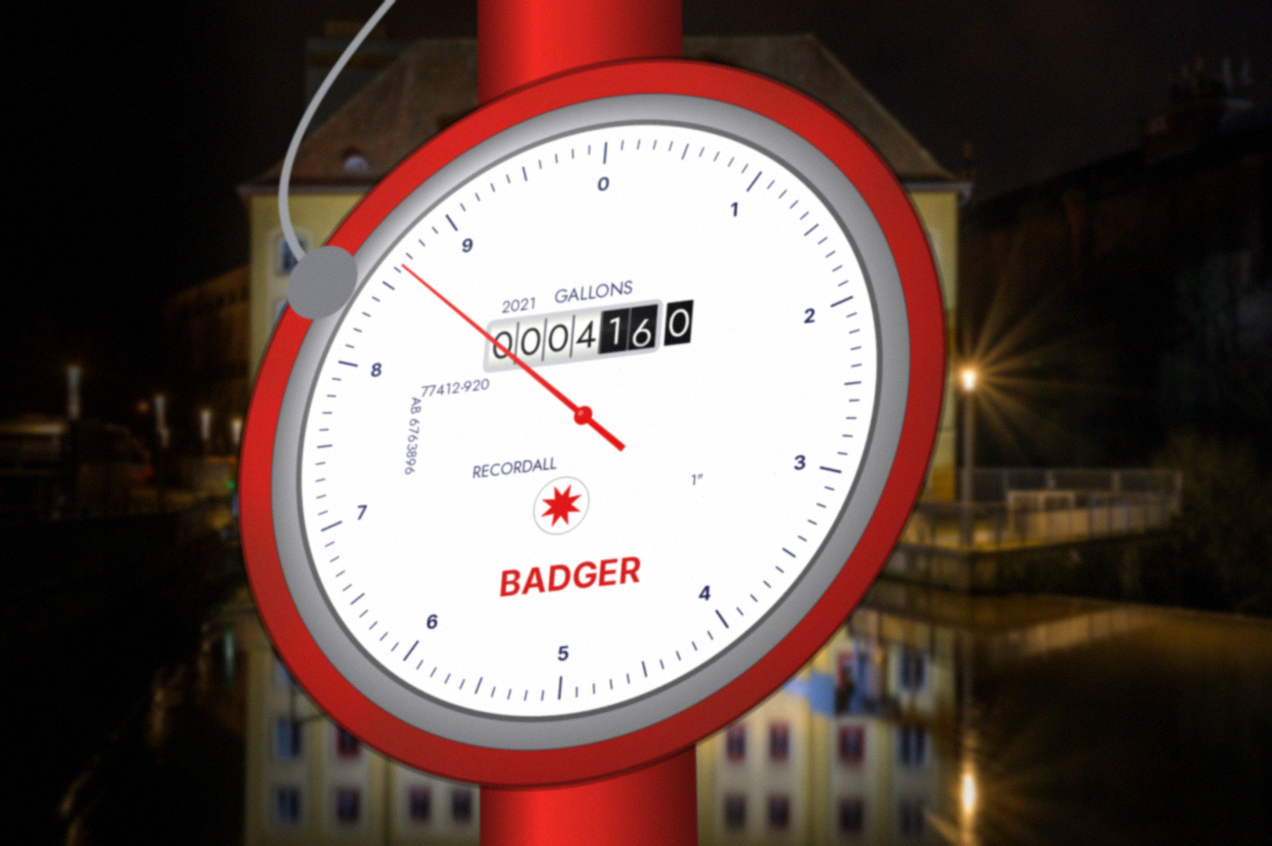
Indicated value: 4158.6gal
